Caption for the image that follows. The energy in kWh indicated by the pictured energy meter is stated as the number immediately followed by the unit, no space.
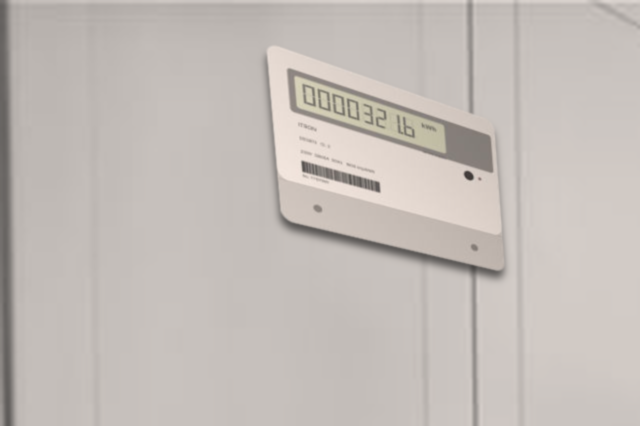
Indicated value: 321.6kWh
